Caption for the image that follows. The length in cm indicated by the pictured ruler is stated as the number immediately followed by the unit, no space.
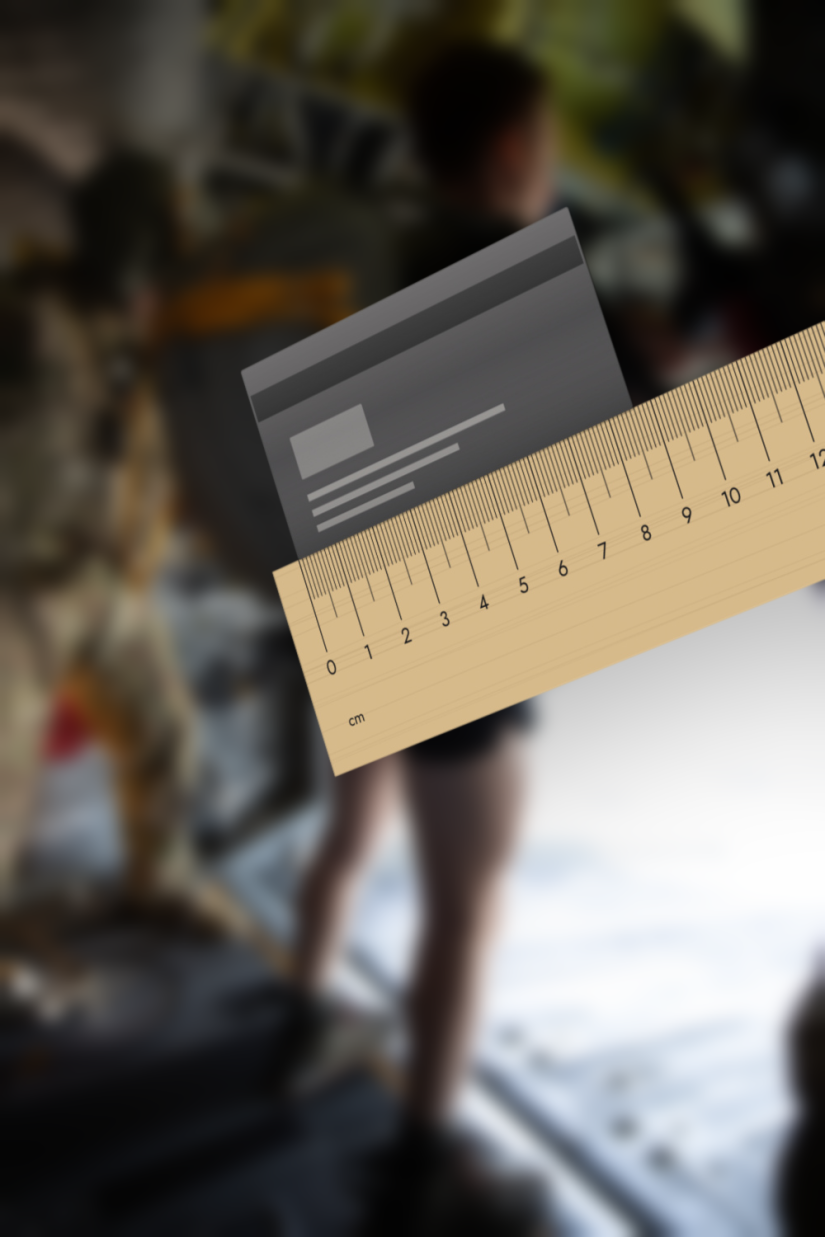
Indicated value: 8.6cm
